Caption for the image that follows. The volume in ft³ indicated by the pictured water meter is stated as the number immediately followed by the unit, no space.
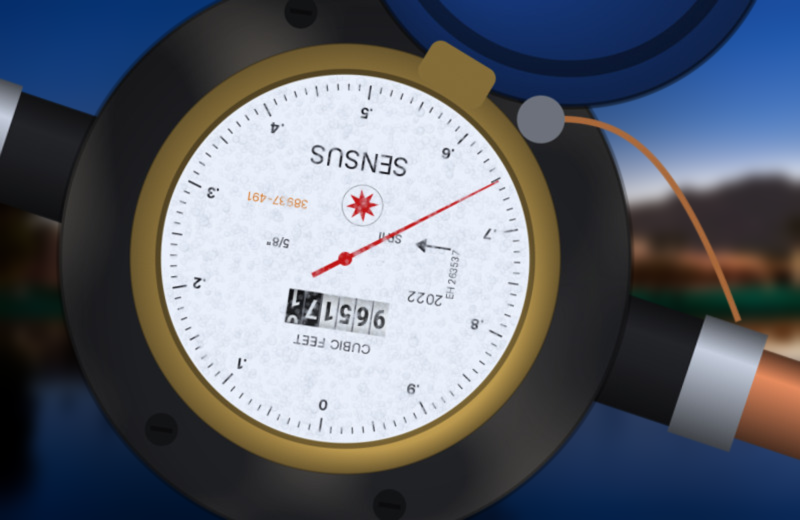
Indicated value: 965170.65ft³
